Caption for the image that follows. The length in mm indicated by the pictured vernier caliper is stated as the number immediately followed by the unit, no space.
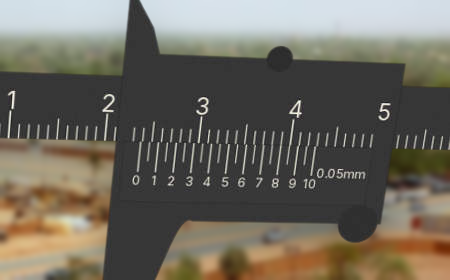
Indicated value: 23.8mm
